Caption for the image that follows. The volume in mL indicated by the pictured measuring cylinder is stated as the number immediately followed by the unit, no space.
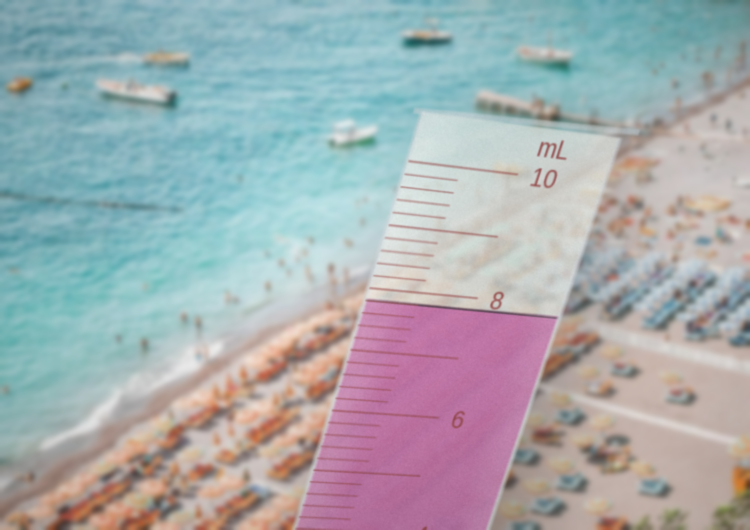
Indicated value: 7.8mL
